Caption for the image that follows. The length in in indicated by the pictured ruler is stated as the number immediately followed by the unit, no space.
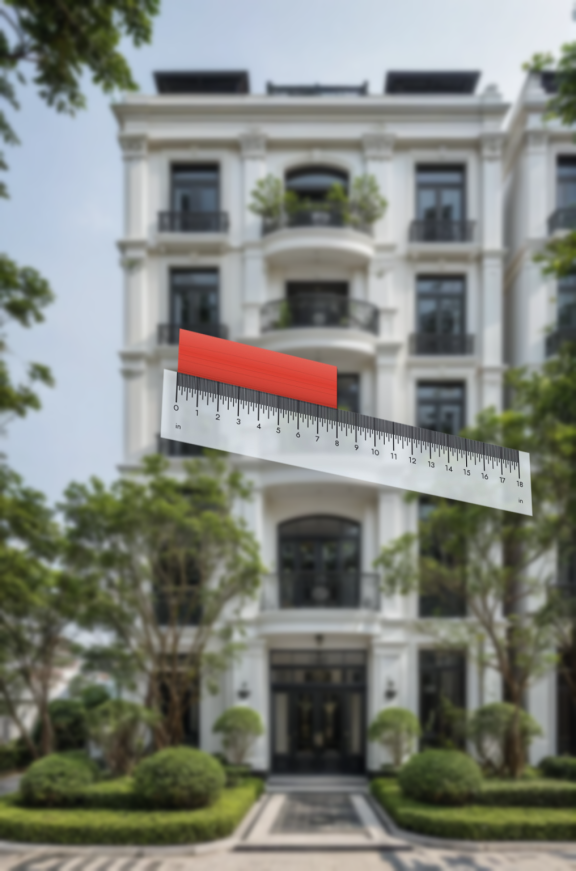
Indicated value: 8in
